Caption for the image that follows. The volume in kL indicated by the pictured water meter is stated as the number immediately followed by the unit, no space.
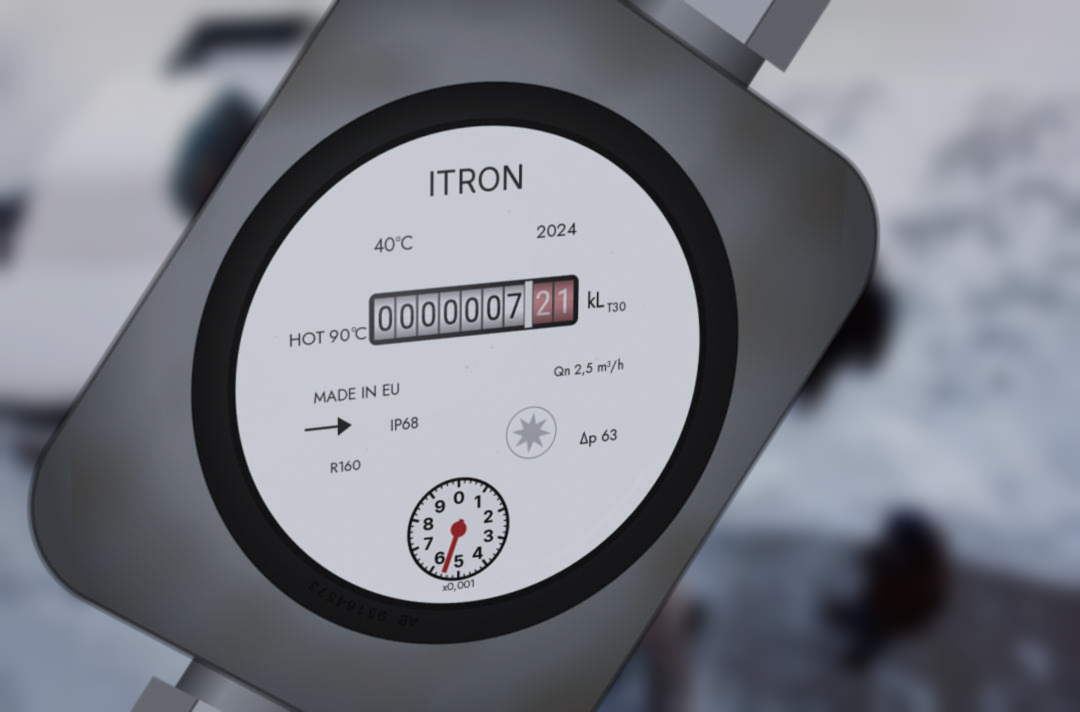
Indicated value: 7.215kL
